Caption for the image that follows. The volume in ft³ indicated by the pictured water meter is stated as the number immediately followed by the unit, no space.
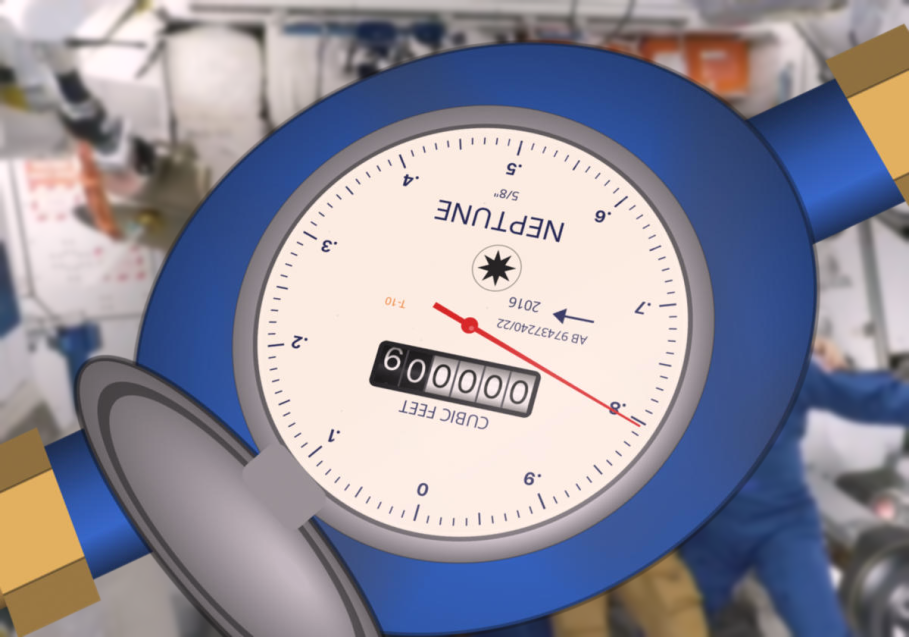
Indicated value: 8.80ft³
